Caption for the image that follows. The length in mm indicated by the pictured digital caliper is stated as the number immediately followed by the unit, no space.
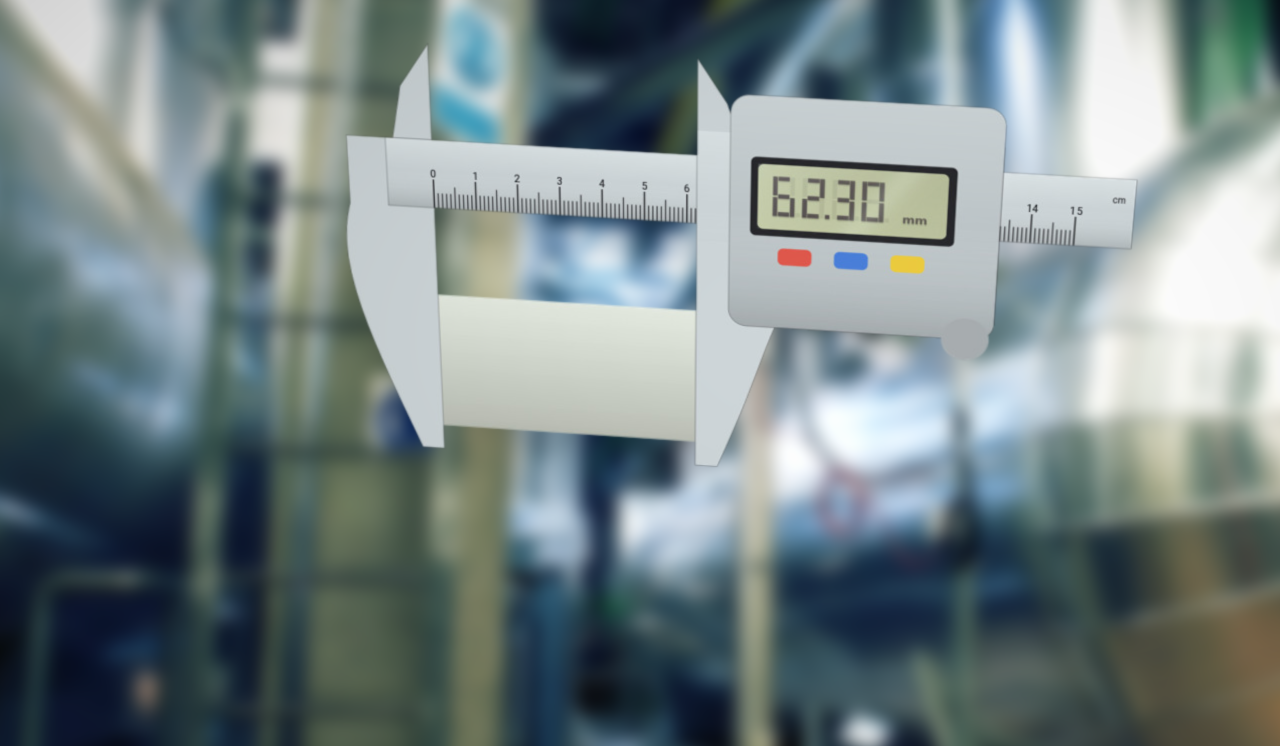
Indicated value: 62.30mm
